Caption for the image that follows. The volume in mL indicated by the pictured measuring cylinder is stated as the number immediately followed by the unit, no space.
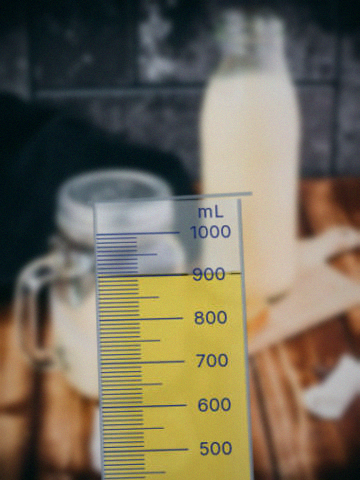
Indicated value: 900mL
